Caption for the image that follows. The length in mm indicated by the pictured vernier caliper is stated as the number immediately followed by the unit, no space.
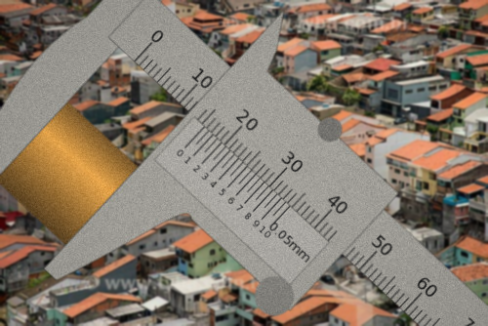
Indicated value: 15.6mm
